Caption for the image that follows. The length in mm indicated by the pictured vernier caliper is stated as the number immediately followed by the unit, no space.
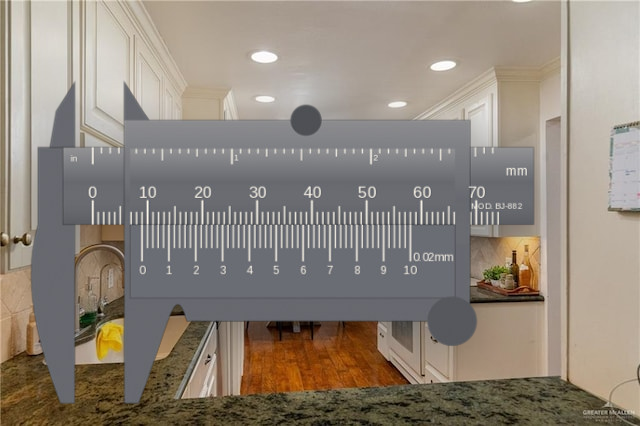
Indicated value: 9.0mm
